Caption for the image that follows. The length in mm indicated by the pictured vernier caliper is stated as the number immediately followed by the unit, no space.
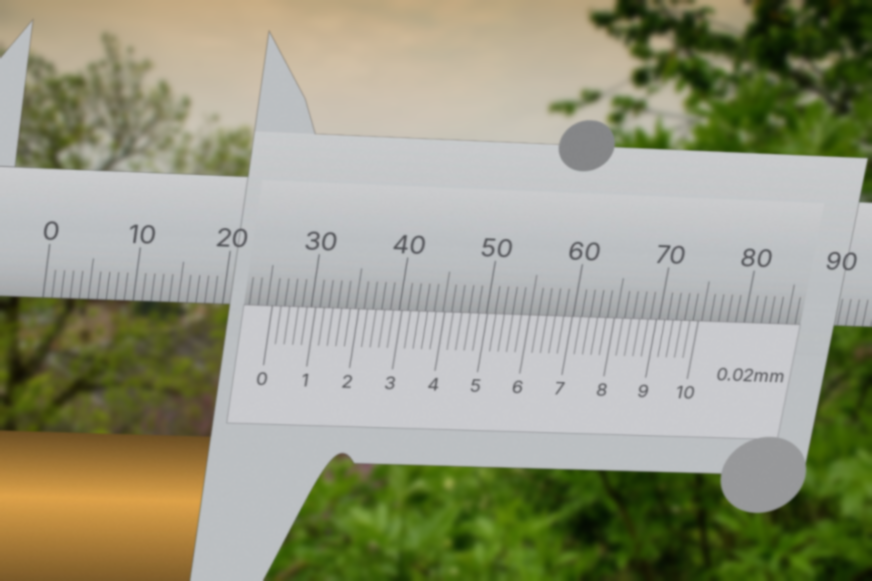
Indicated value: 25.6mm
